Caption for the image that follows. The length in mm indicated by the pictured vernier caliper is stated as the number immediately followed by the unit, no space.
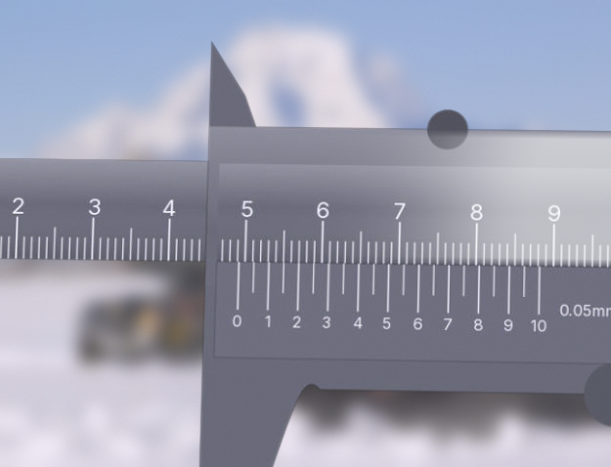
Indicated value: 49.2mm
